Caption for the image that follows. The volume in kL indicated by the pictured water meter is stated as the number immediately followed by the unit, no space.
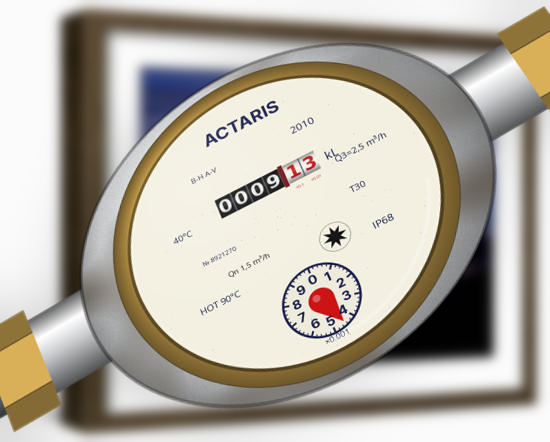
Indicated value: 9.134kL
